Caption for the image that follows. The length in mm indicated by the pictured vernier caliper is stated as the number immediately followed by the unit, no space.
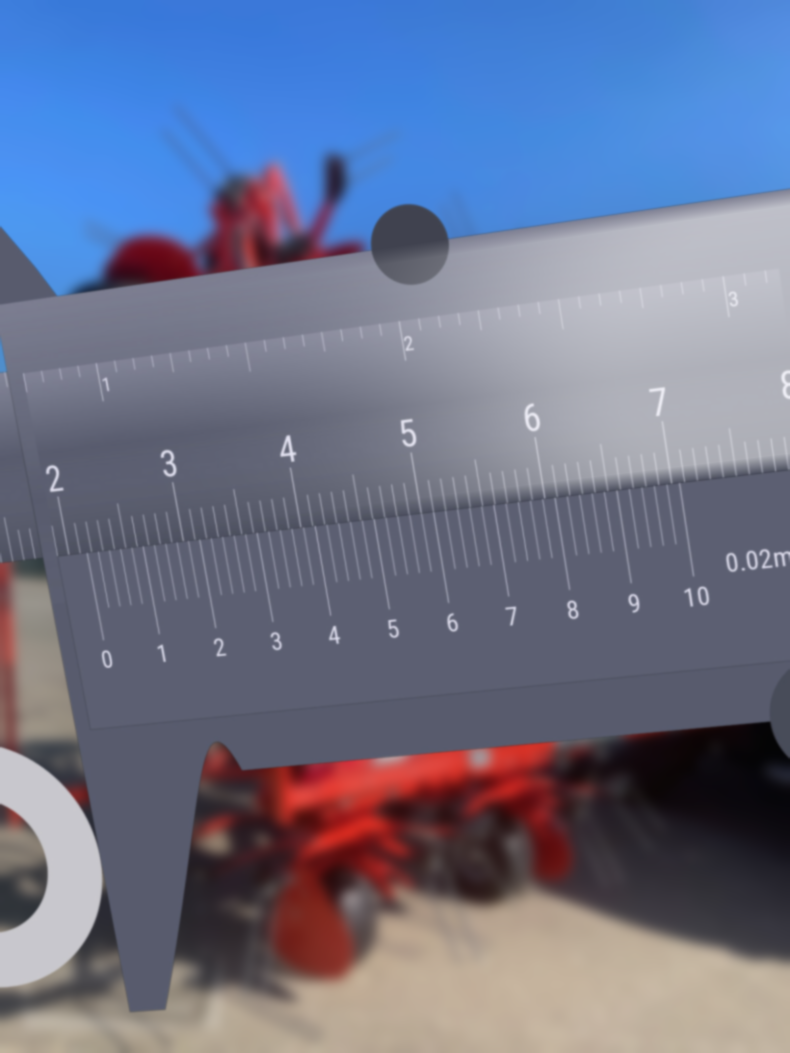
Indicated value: 21.6mm
